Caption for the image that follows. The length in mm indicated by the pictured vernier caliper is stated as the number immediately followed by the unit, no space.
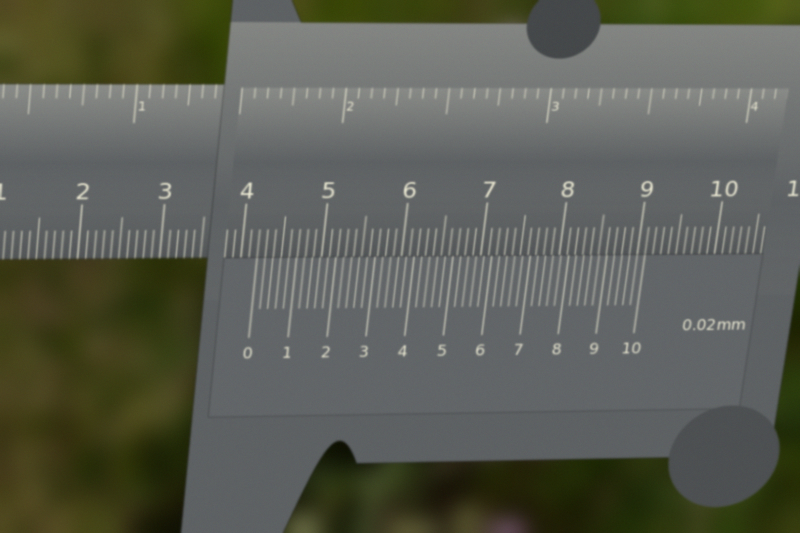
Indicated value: 42.0mm
